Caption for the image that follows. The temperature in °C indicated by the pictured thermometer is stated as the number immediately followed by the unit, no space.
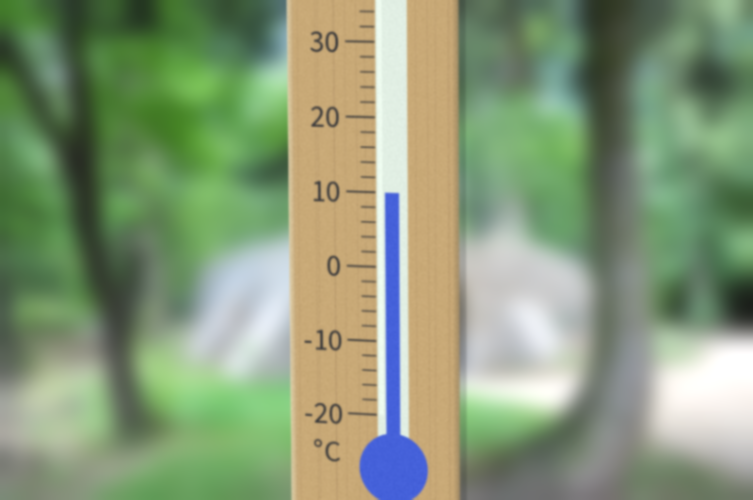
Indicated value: 10°C
